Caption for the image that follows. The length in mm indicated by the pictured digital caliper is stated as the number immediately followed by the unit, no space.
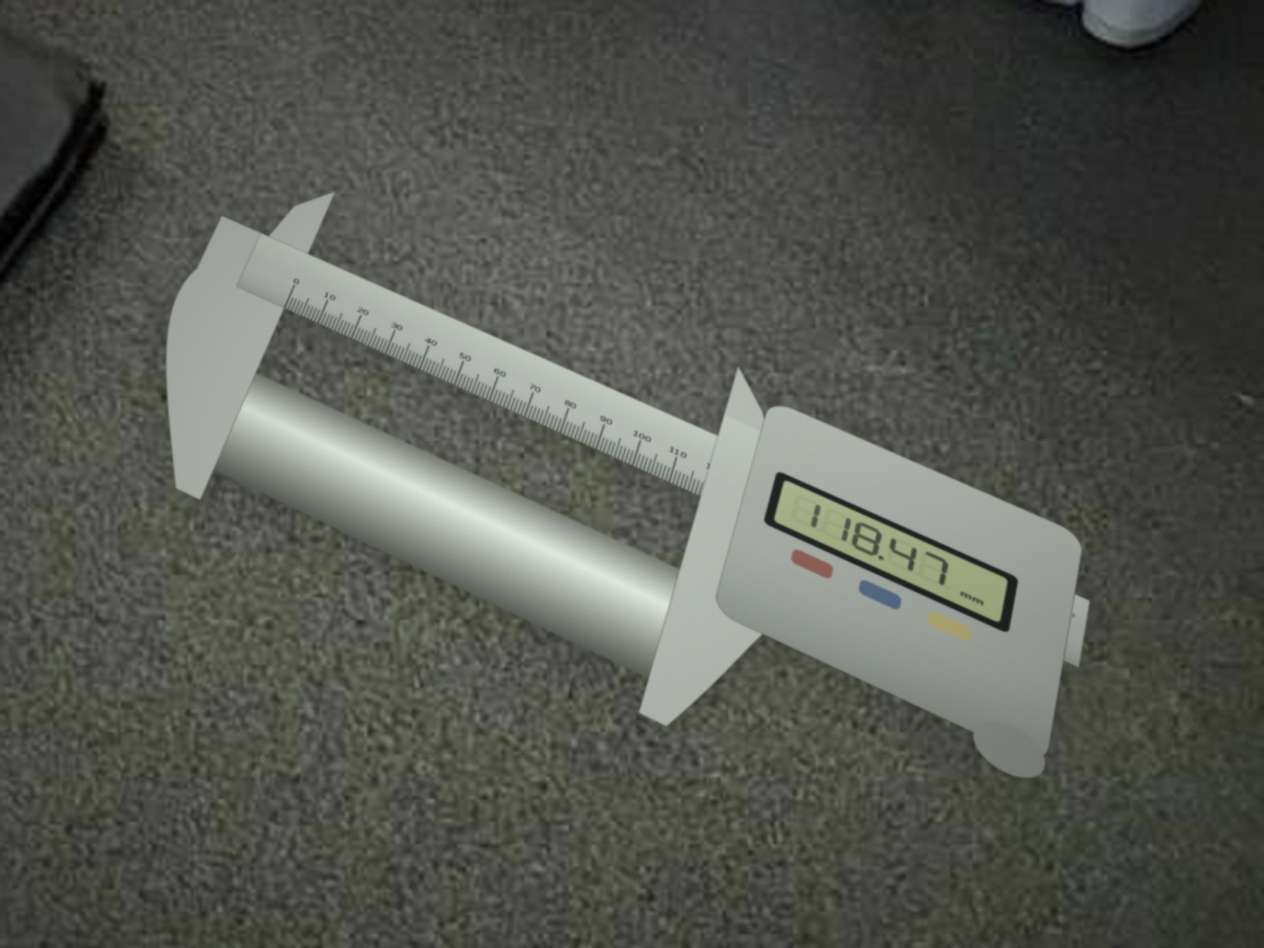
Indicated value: 118.47mm
